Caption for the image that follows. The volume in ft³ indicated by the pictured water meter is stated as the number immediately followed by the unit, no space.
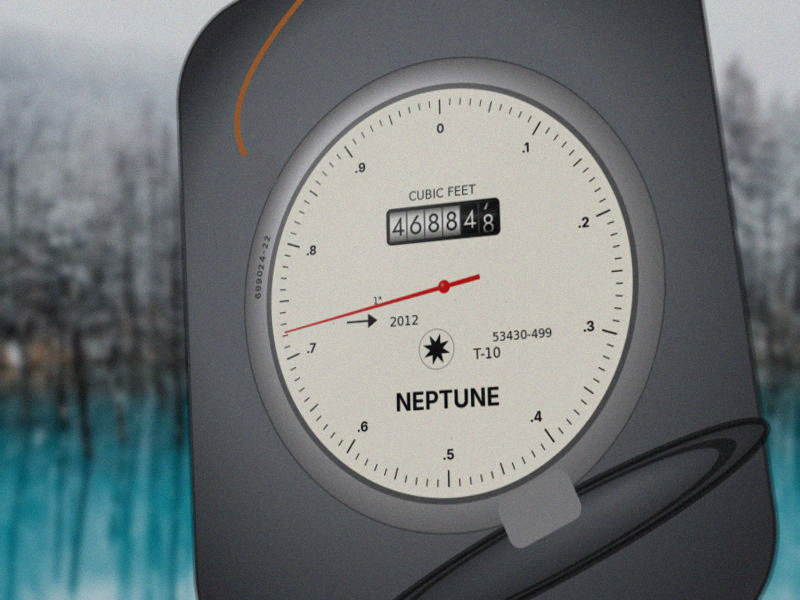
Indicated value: 468847.72ft³
